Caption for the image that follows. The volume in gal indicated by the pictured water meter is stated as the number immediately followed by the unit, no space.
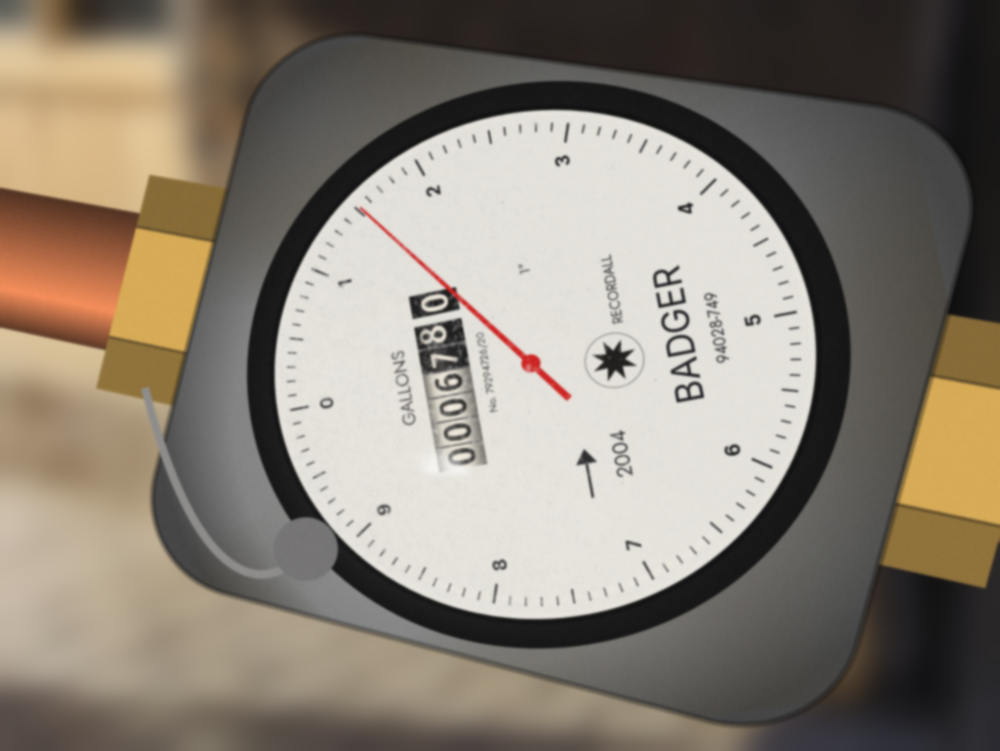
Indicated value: 6781.5gal
